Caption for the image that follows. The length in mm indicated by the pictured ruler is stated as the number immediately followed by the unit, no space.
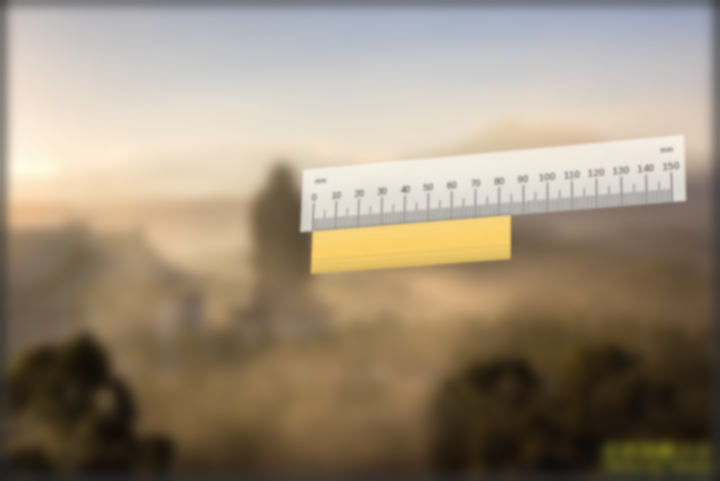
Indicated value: 85mm
